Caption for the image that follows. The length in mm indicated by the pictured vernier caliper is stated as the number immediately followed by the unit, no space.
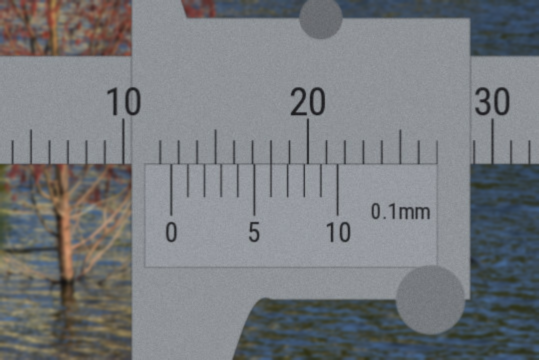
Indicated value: 12.6mm
